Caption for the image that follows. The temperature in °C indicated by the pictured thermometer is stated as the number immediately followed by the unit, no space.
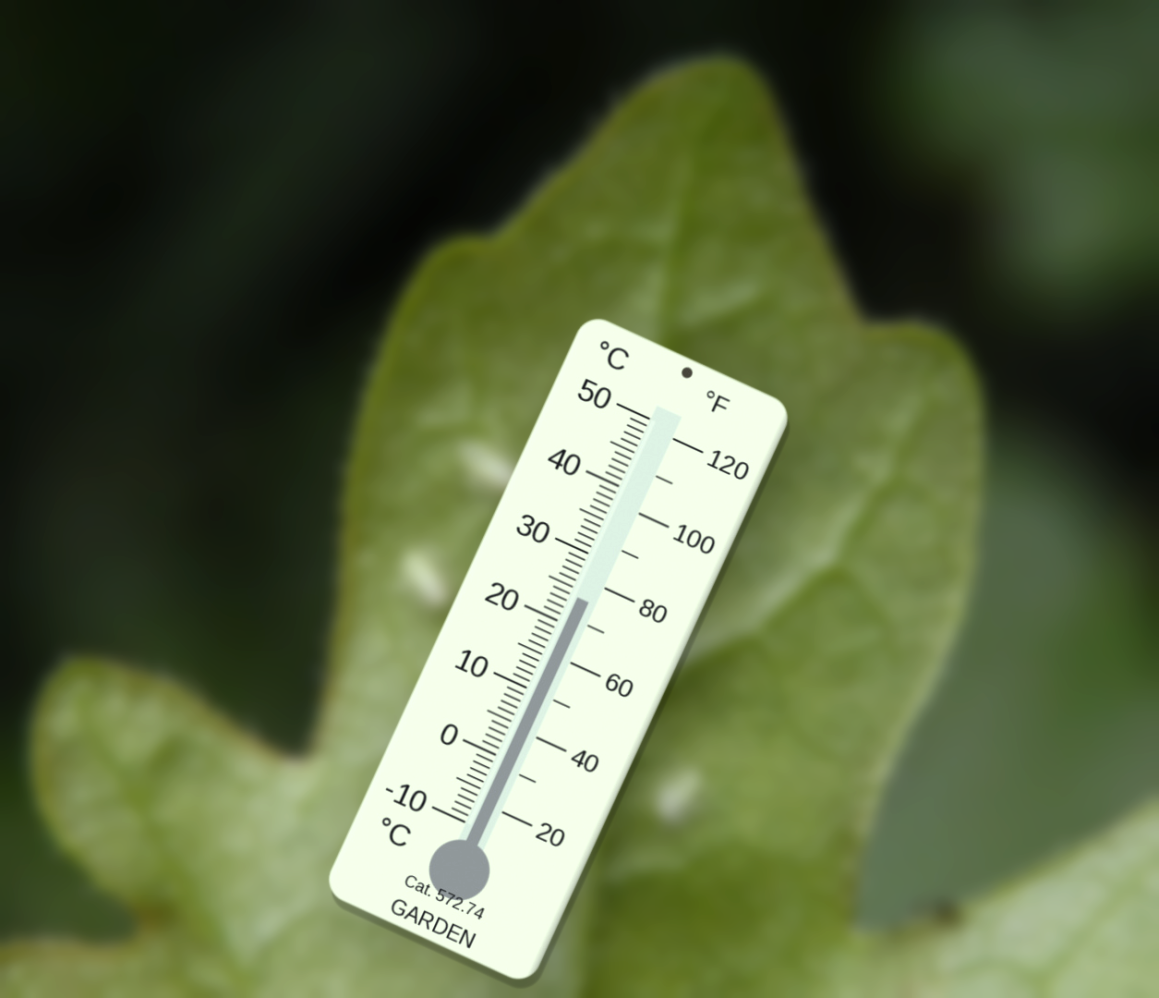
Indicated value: 24°C
